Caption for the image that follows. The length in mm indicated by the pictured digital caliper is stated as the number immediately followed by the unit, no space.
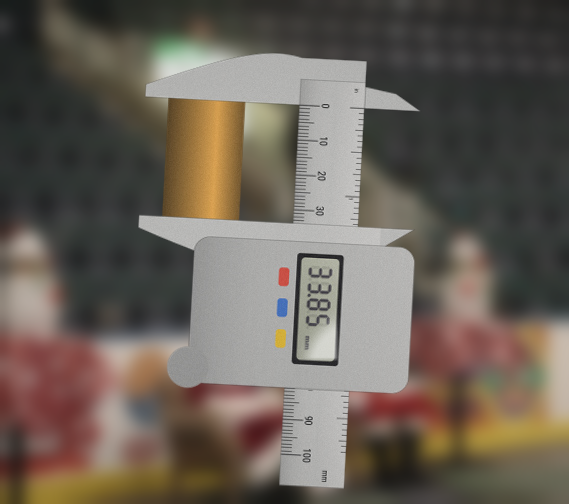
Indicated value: 33.85mm
